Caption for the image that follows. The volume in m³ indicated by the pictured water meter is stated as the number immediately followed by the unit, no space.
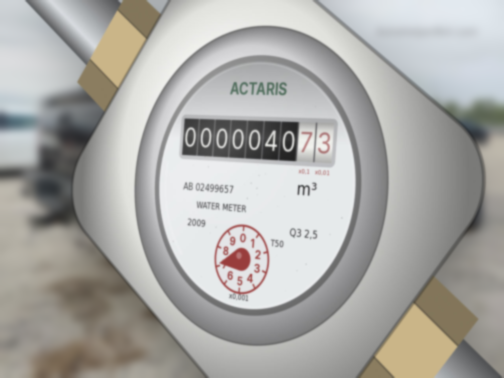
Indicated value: 40.737m³
